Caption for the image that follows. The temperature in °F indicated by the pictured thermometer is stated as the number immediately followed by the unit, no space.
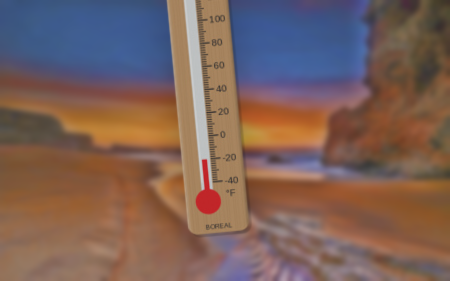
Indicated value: -20°F
